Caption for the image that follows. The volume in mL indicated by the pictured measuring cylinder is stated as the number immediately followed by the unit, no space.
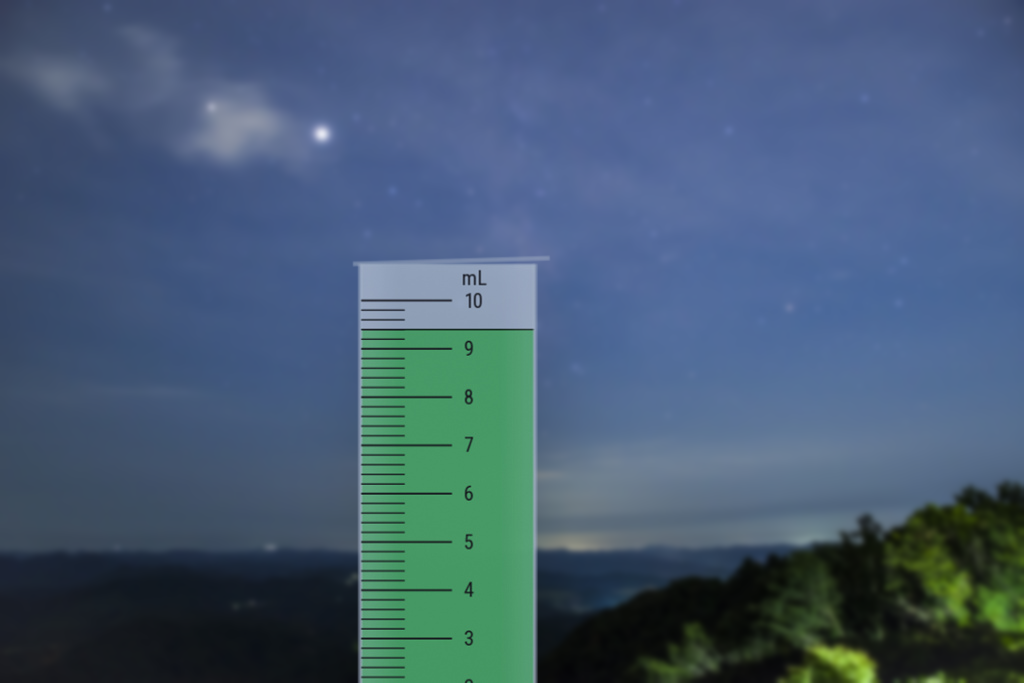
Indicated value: 9.4mL
